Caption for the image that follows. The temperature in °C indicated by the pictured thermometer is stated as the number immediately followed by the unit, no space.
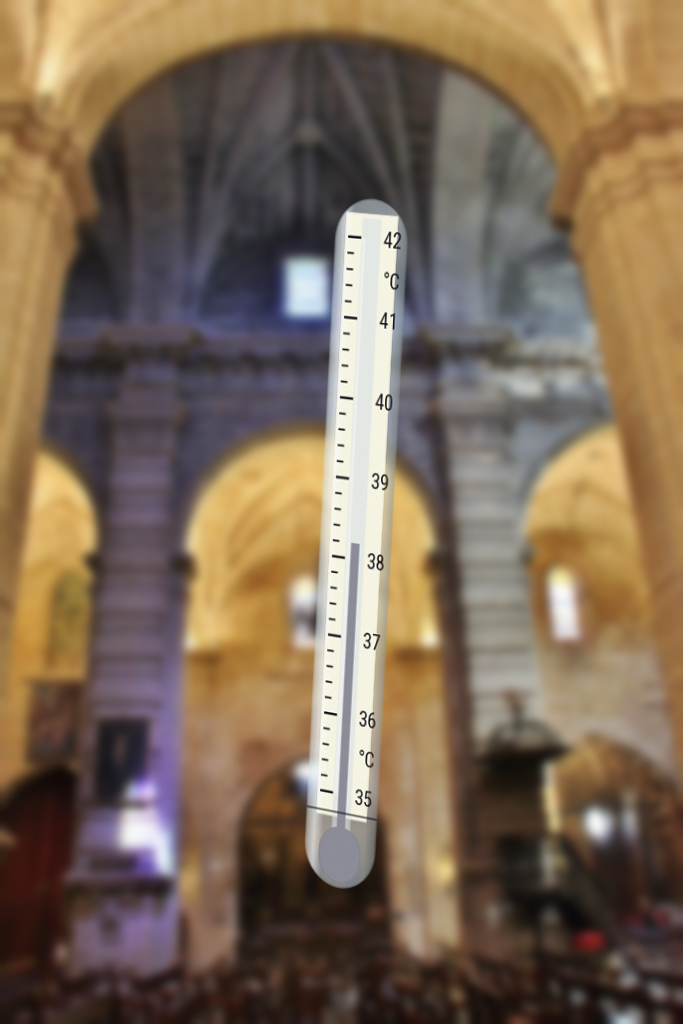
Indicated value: 38.2°C
